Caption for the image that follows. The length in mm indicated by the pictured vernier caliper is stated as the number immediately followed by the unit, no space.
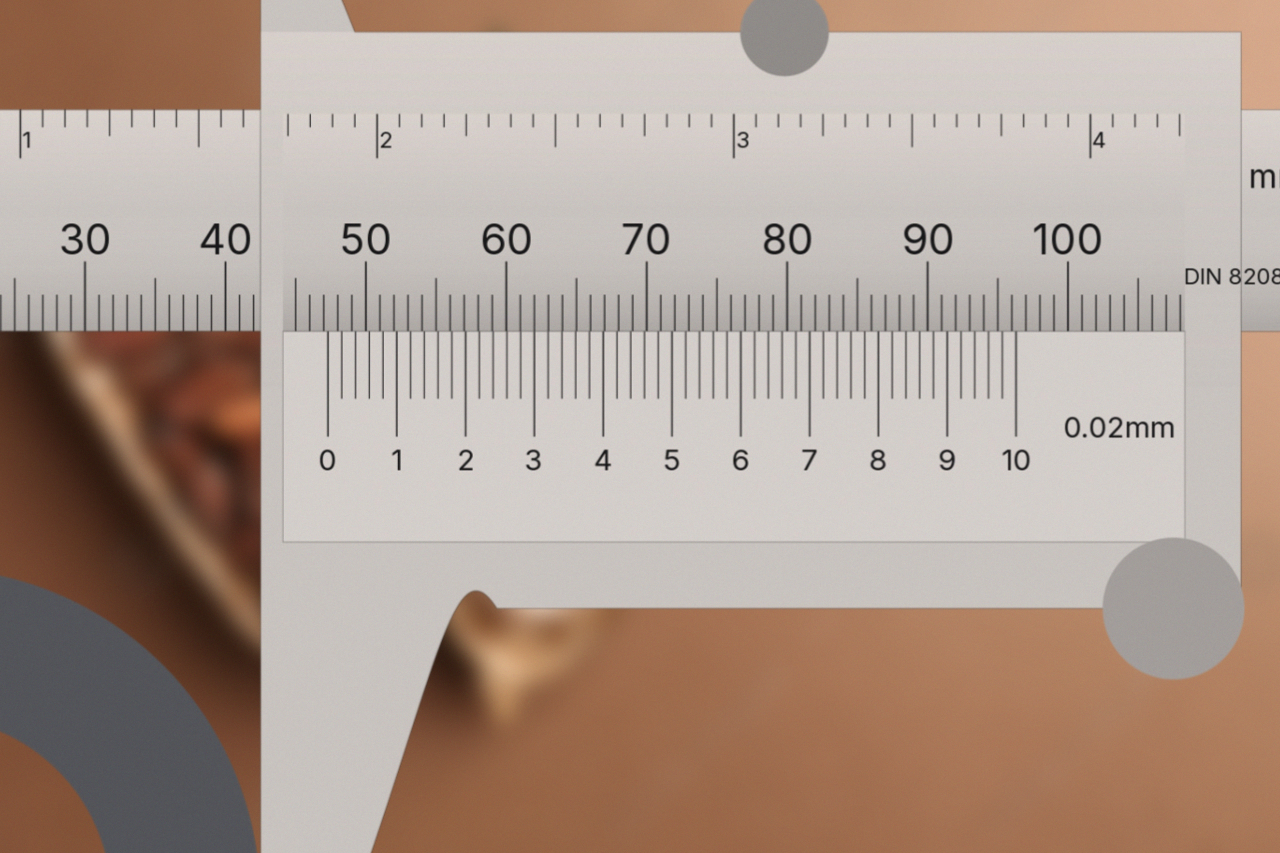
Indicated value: 47.3mm
